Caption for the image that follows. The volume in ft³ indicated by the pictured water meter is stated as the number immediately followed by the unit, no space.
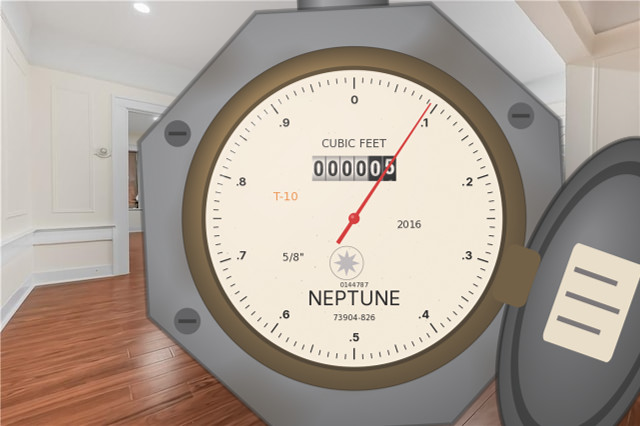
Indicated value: 5.09ft³
